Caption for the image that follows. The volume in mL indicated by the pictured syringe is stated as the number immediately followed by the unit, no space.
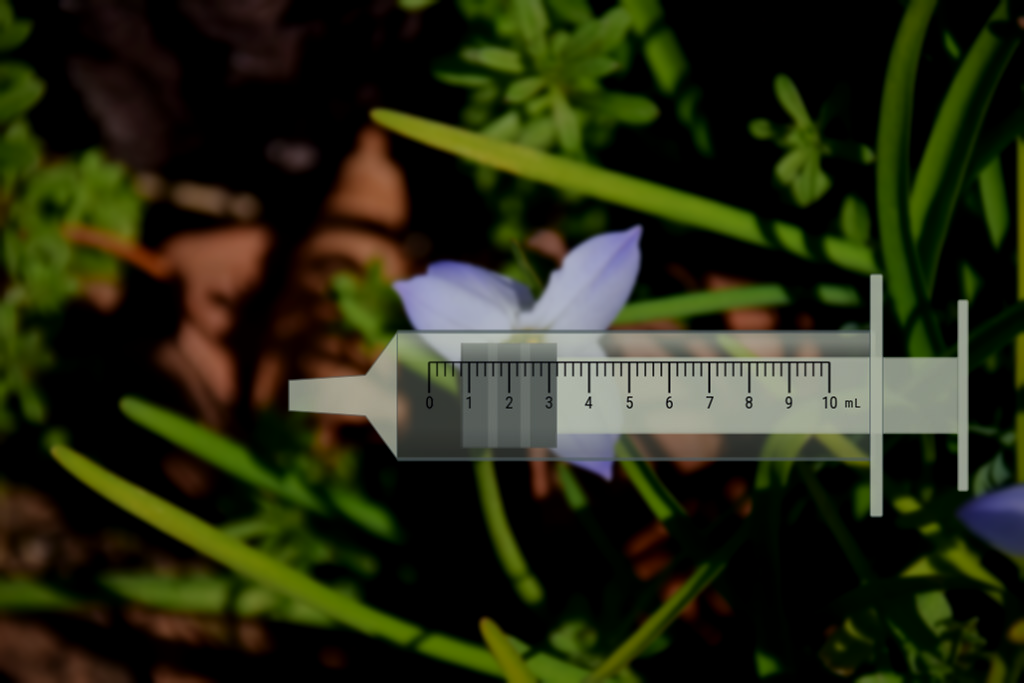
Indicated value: 0.8mL
